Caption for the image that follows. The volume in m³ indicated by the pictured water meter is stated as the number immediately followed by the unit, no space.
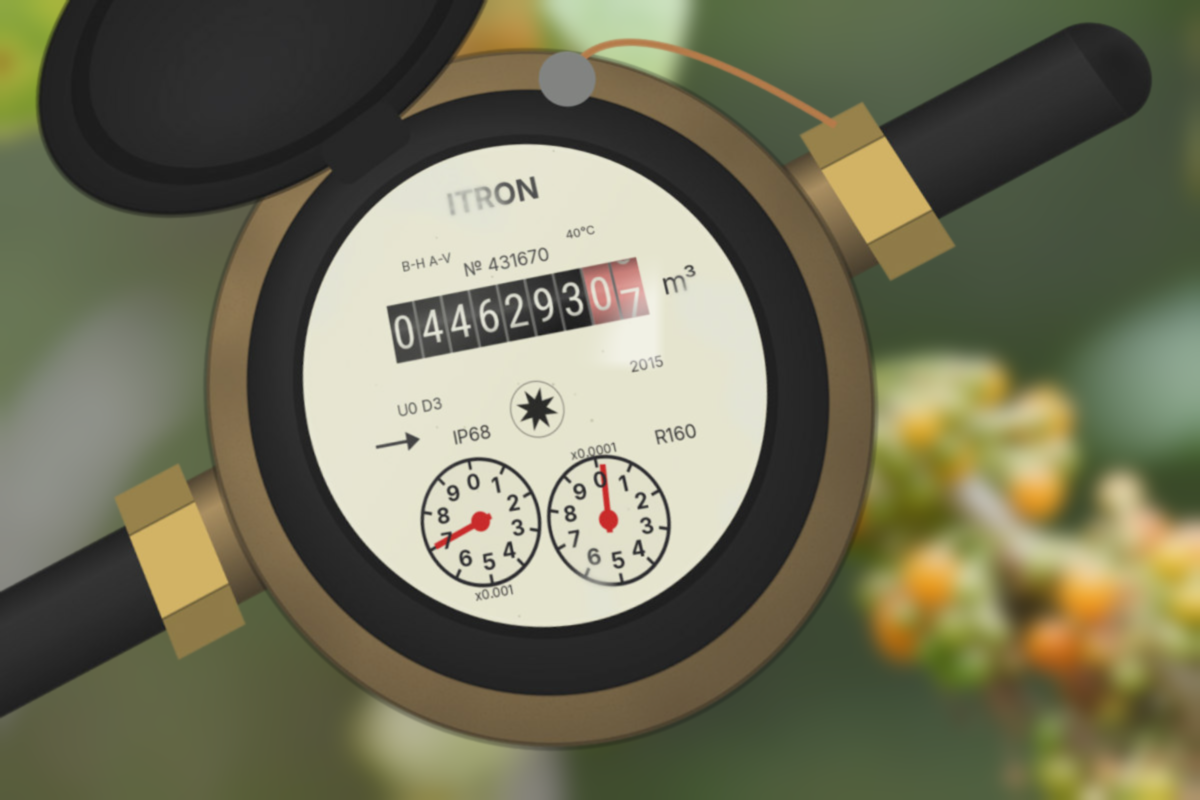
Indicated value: 446293.0670m³
